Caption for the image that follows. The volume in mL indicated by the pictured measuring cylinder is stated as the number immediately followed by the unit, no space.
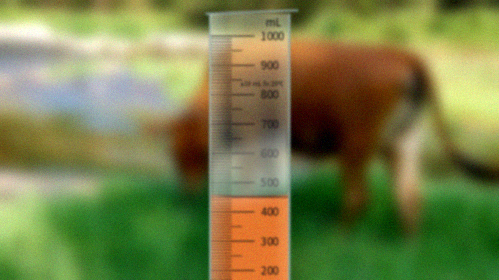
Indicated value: 450mL
